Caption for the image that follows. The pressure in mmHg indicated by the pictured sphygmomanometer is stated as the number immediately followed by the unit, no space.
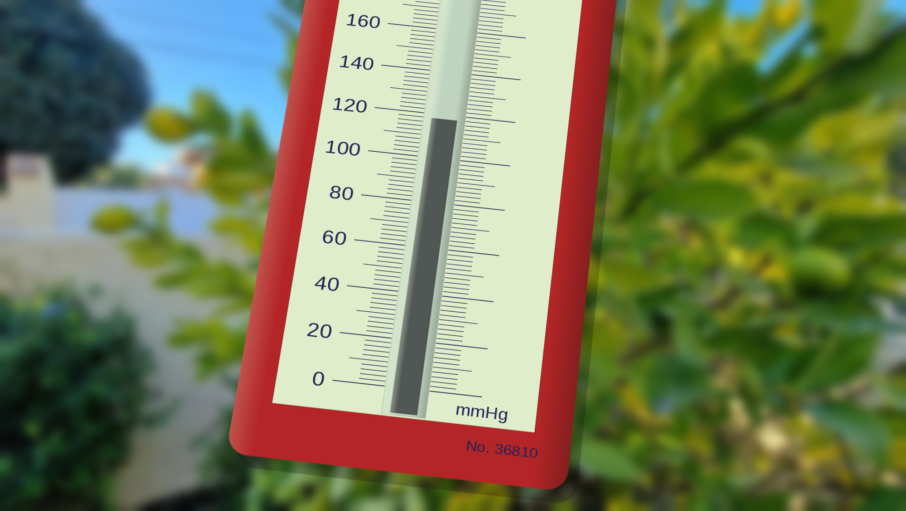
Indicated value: 118mmHg
